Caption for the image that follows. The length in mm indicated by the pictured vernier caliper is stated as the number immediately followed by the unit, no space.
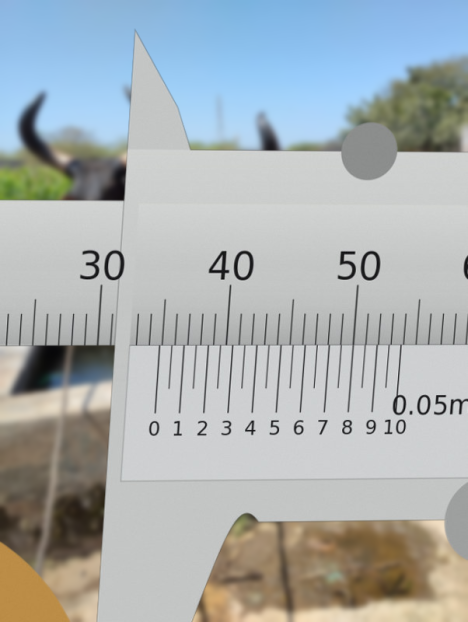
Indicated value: 34.8mm
